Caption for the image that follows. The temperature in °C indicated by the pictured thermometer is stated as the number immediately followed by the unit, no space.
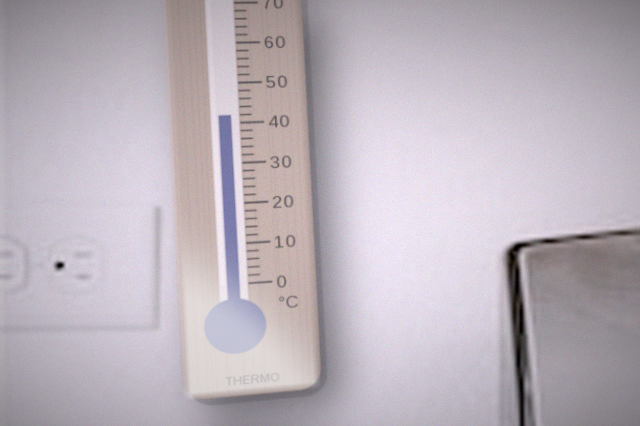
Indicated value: 42°C
